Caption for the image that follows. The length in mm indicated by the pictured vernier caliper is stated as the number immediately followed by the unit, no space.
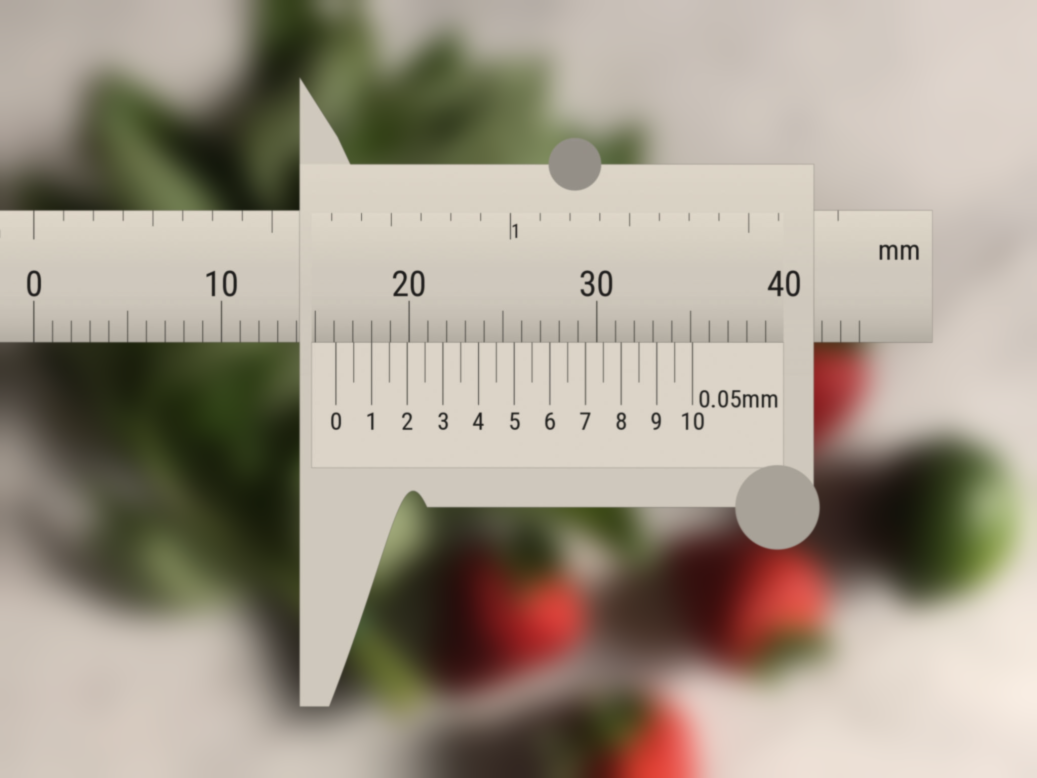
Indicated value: 16.1mm
